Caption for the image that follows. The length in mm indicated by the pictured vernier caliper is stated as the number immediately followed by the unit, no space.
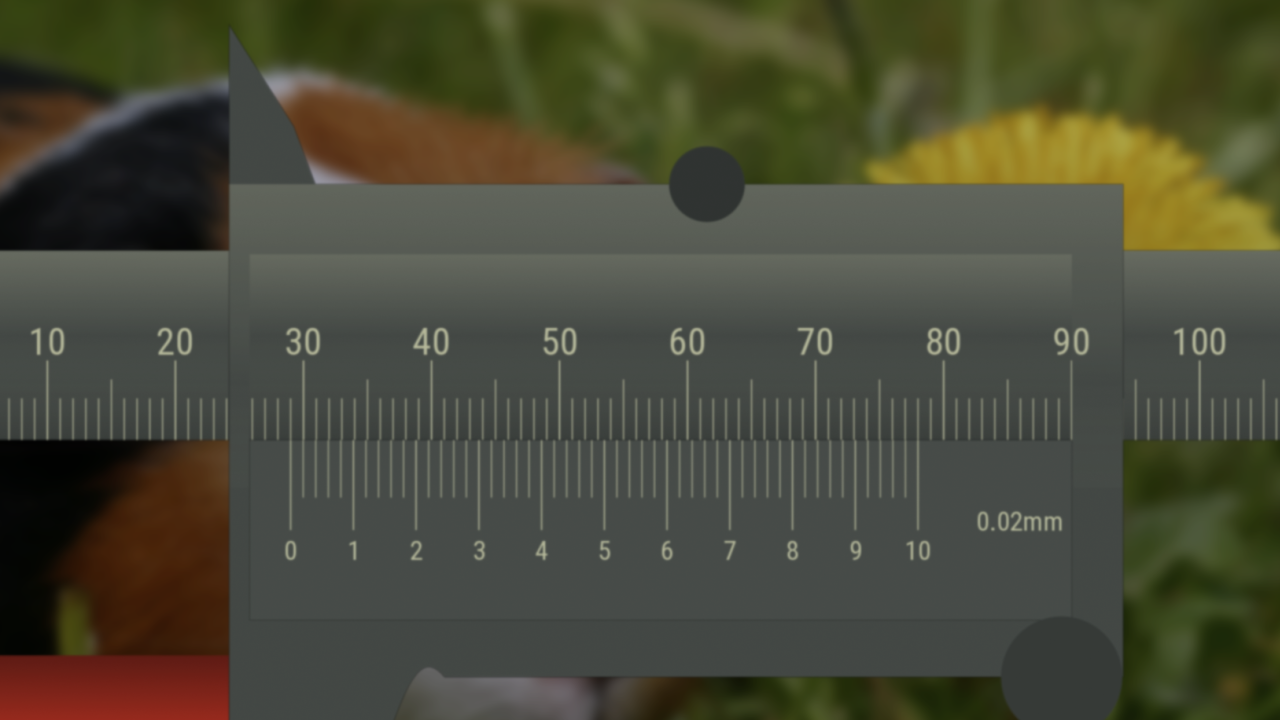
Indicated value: 29.0mm
